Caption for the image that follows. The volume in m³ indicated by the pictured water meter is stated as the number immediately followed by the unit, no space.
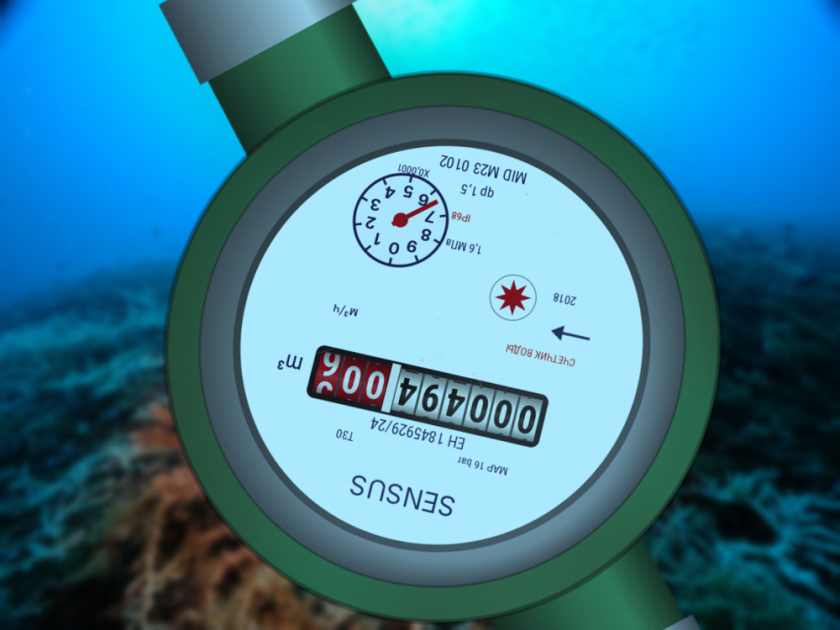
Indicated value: 494.0056m³
